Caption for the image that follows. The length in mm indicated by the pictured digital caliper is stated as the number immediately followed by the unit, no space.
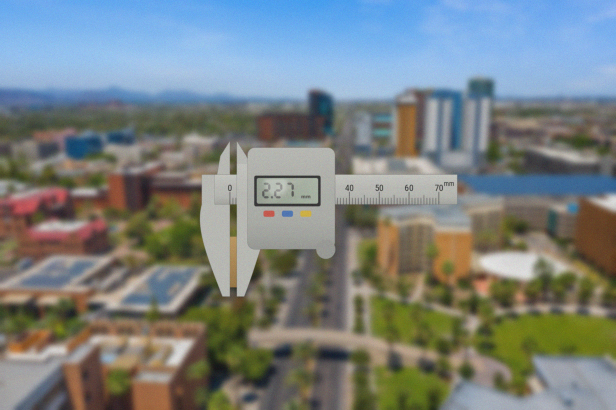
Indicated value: 2.27mm
